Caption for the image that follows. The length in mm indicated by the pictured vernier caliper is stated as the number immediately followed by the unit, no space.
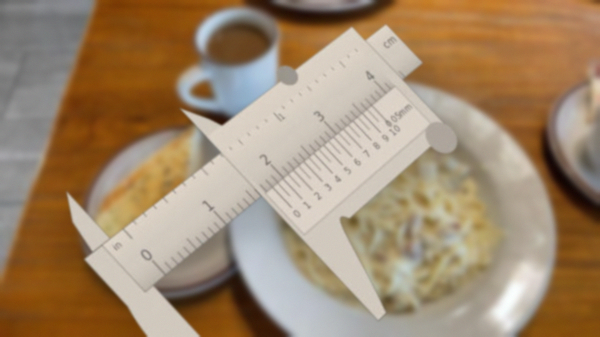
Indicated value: 18.0mm
